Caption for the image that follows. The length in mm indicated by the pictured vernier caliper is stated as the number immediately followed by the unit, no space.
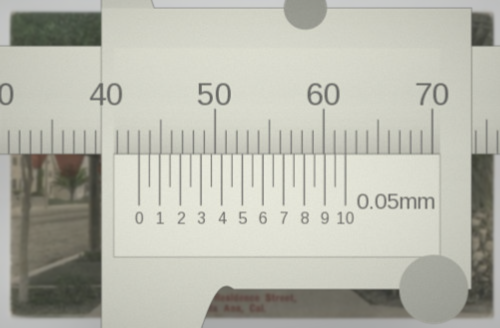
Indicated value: 43.0mm
